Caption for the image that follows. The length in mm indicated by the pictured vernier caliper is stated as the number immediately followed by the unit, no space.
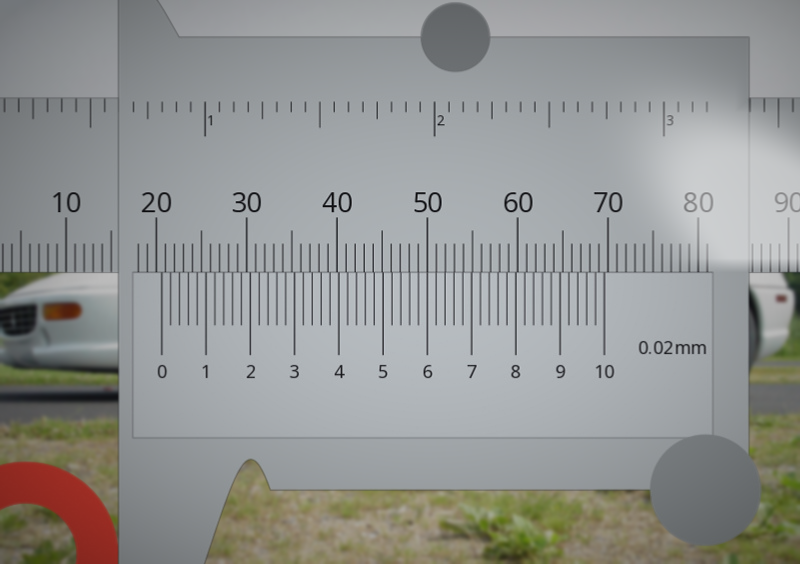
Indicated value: 20.6mm
